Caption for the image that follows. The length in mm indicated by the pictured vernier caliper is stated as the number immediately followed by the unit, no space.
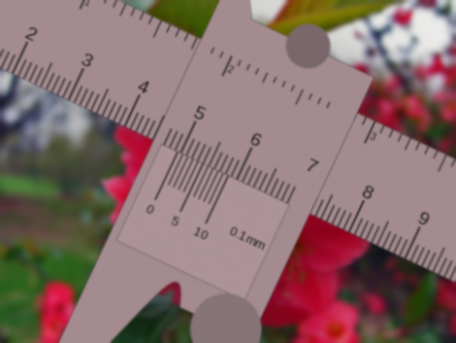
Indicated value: 49.5mm
